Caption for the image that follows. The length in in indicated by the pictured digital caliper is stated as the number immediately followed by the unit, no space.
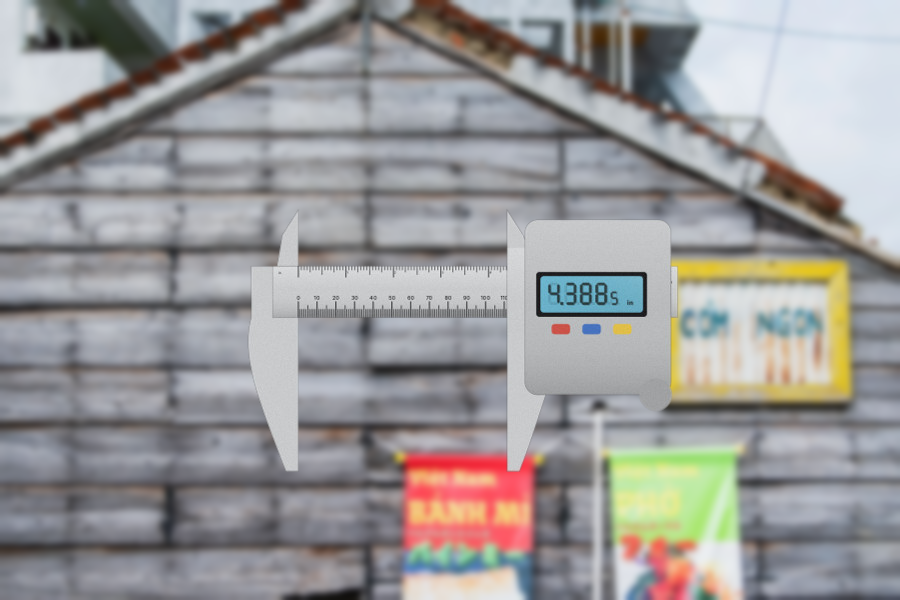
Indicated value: 4.3885in
